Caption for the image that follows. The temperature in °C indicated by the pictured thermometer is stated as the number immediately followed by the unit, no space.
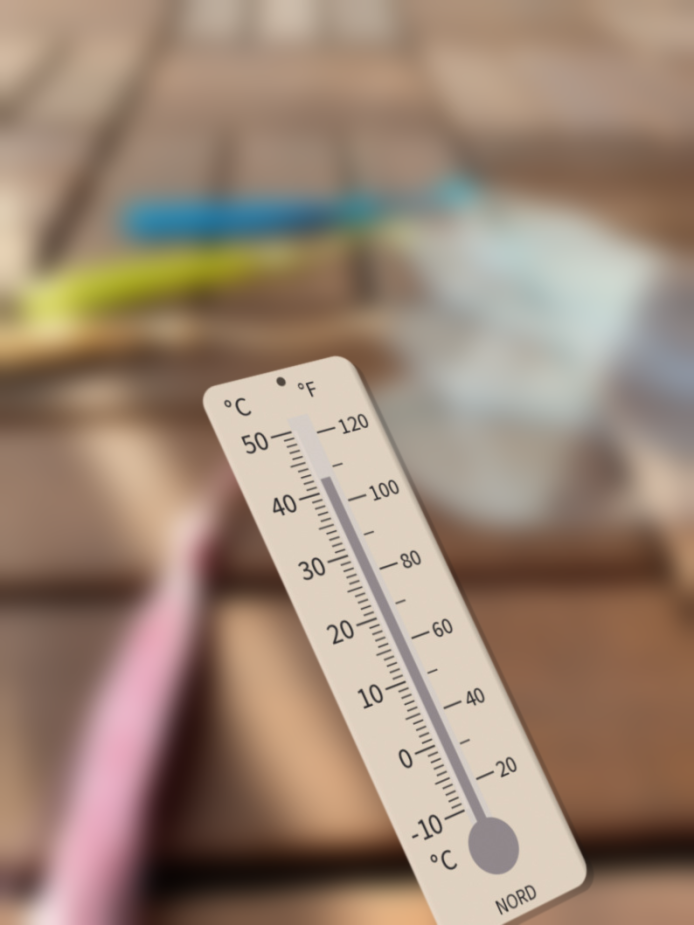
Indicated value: 42°C
